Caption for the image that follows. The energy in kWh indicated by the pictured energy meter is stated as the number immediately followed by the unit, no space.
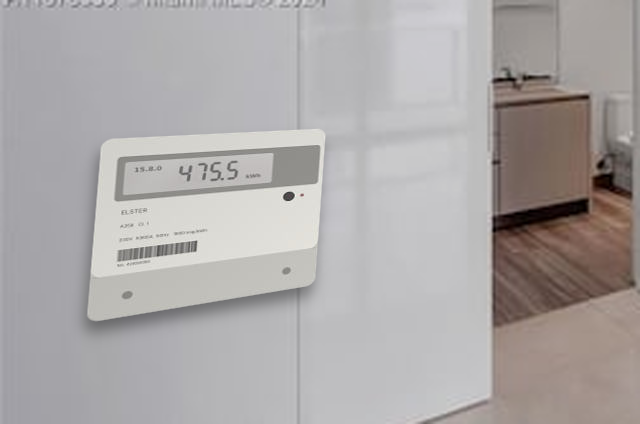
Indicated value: 475.5kWh
